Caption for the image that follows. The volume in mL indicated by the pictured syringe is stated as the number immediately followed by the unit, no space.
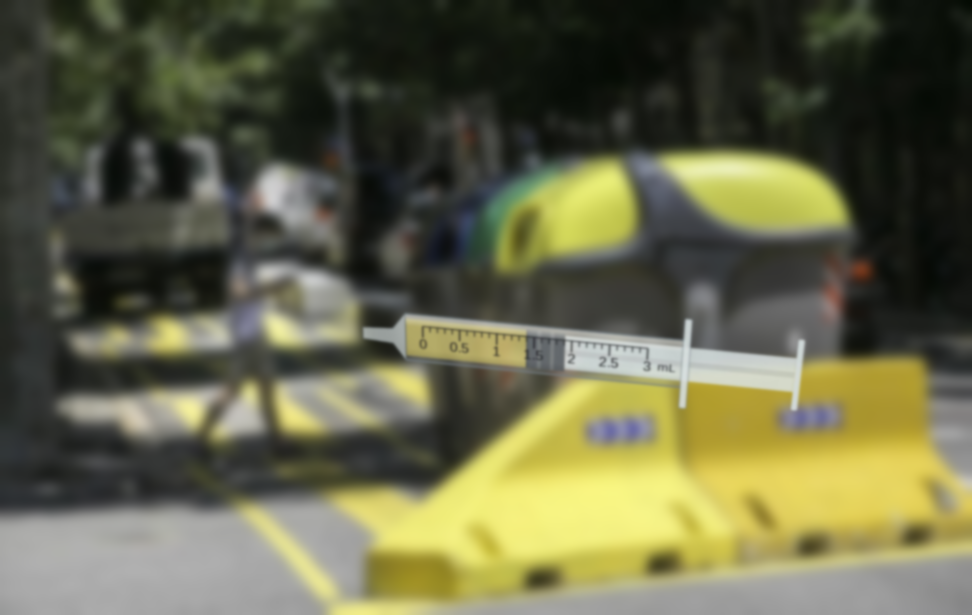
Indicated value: 1.4mL
